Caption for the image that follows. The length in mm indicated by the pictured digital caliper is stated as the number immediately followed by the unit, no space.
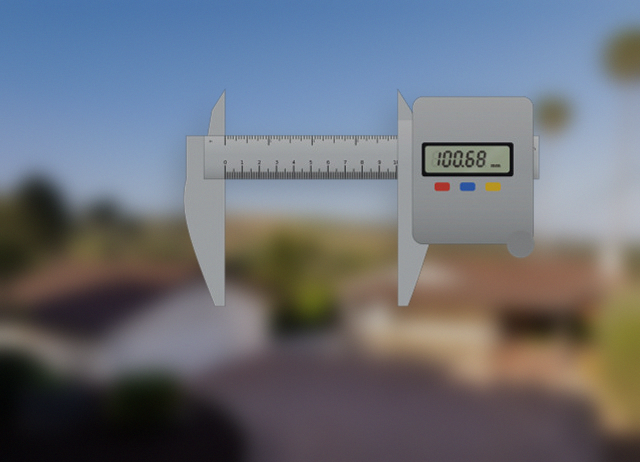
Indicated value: 100.68mm
